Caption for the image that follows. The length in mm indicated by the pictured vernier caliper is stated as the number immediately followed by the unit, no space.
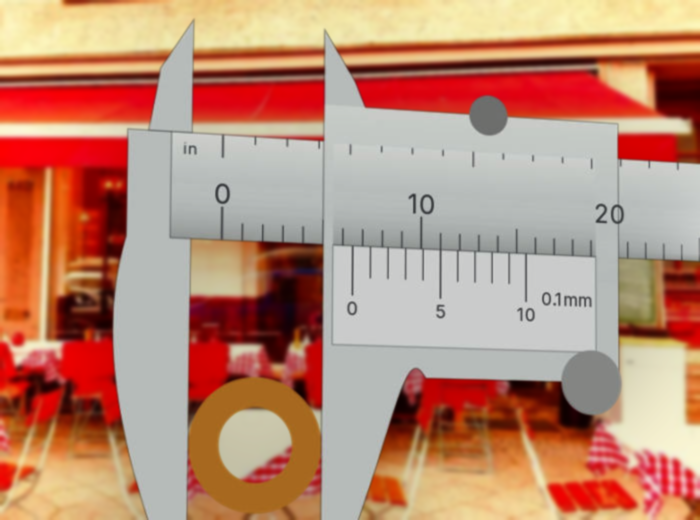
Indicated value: 6.5mm
